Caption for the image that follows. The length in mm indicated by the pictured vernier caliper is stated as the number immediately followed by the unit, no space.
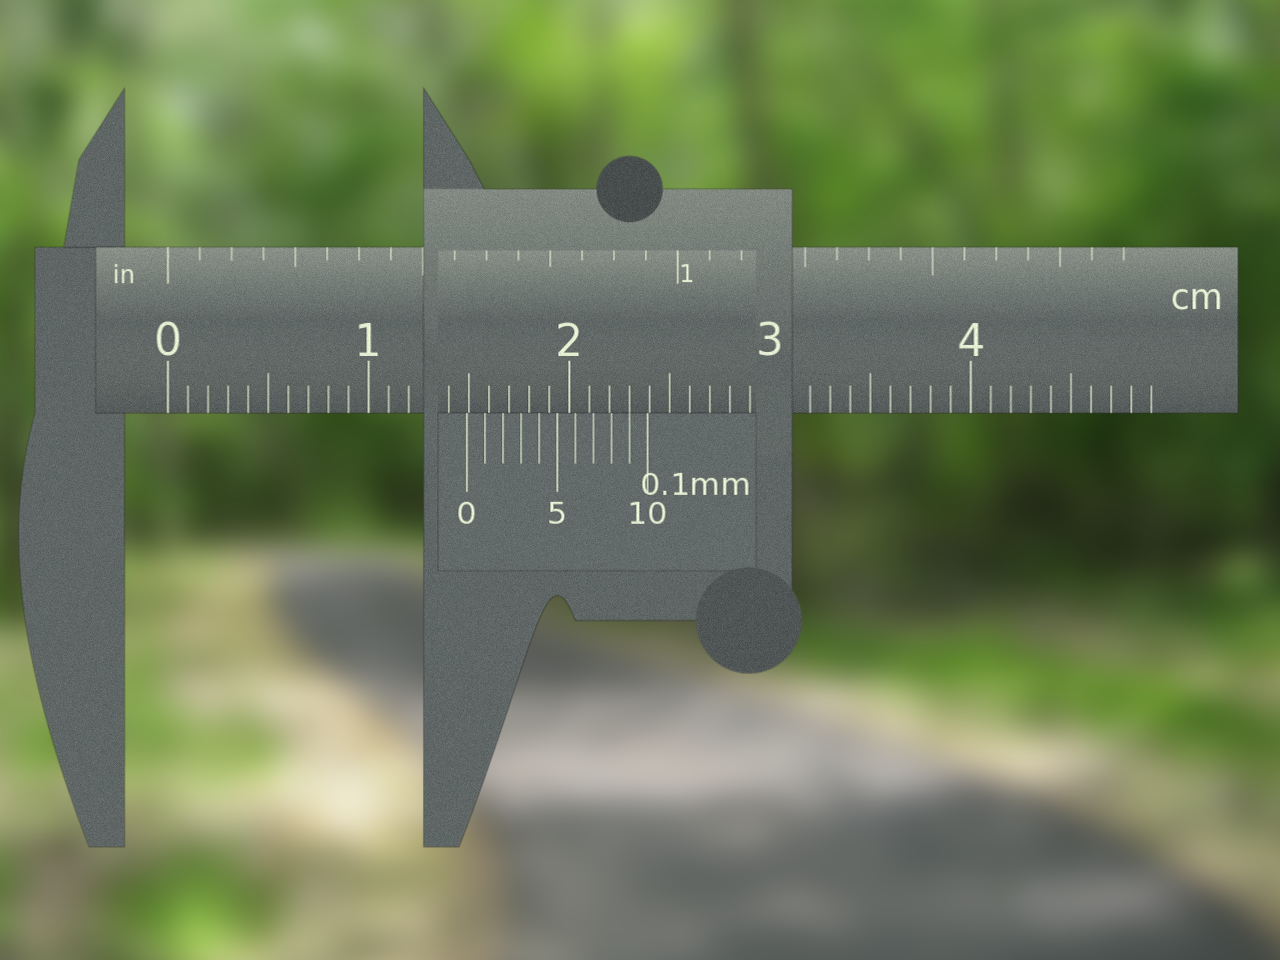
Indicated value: 14.9mm
